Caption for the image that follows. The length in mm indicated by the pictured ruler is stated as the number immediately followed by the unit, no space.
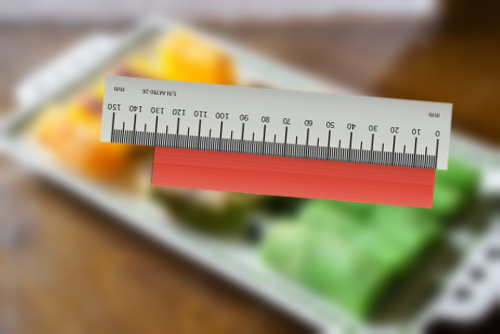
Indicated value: 130mm
